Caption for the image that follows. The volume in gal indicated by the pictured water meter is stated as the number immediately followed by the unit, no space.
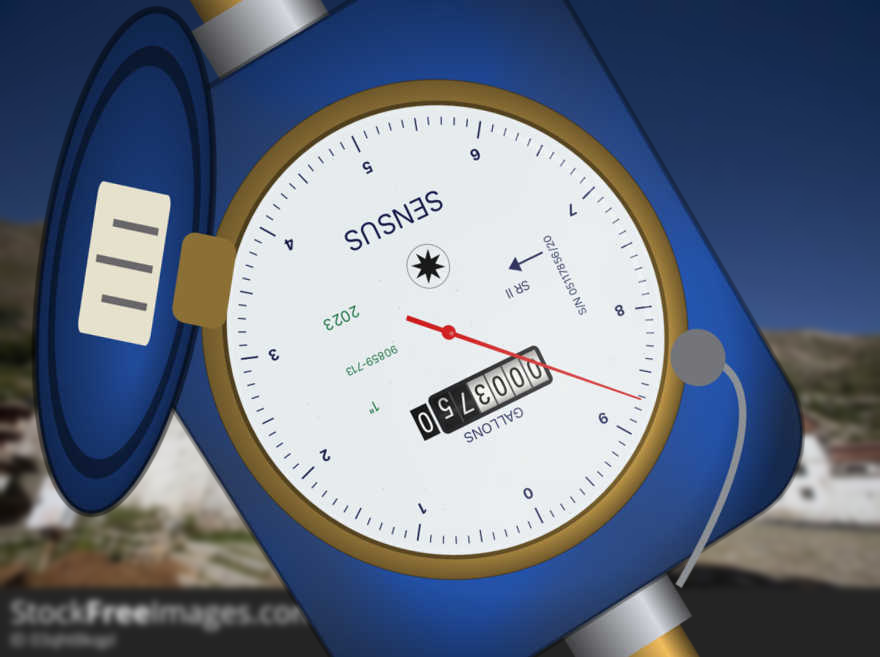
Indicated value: 3748.7gal
